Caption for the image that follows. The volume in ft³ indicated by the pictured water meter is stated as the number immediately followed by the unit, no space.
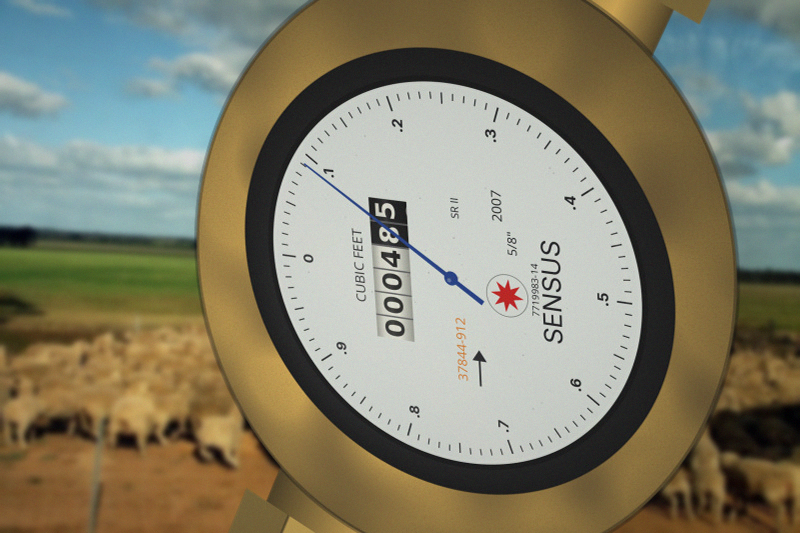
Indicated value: 485.09ft³
